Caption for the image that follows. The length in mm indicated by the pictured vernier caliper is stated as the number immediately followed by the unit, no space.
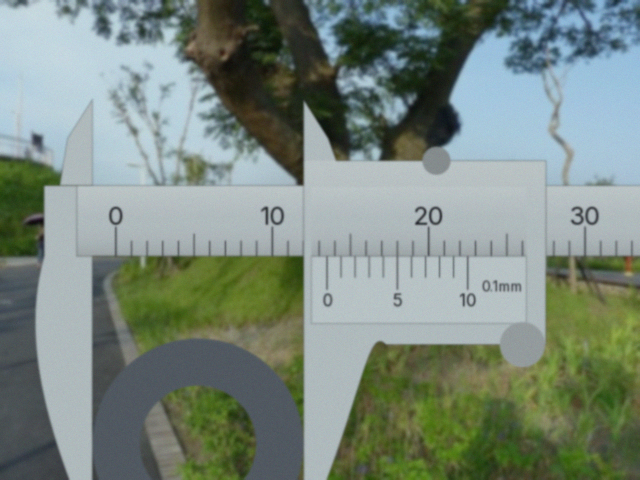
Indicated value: 13.5mm
